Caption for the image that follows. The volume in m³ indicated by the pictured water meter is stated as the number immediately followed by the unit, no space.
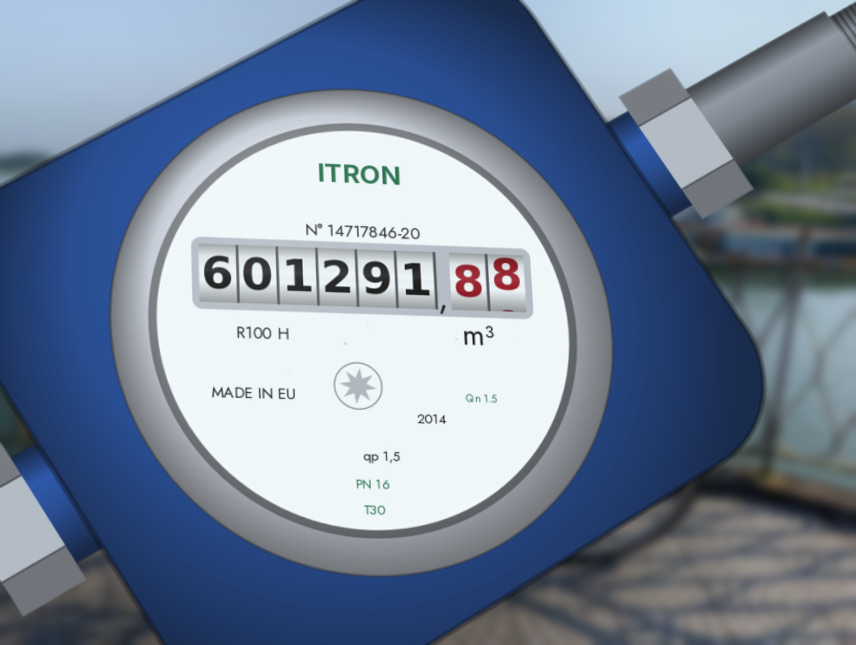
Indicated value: 601291.88m³
